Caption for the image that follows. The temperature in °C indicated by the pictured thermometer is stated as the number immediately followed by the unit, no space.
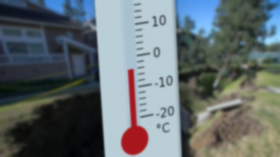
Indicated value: -4°C
